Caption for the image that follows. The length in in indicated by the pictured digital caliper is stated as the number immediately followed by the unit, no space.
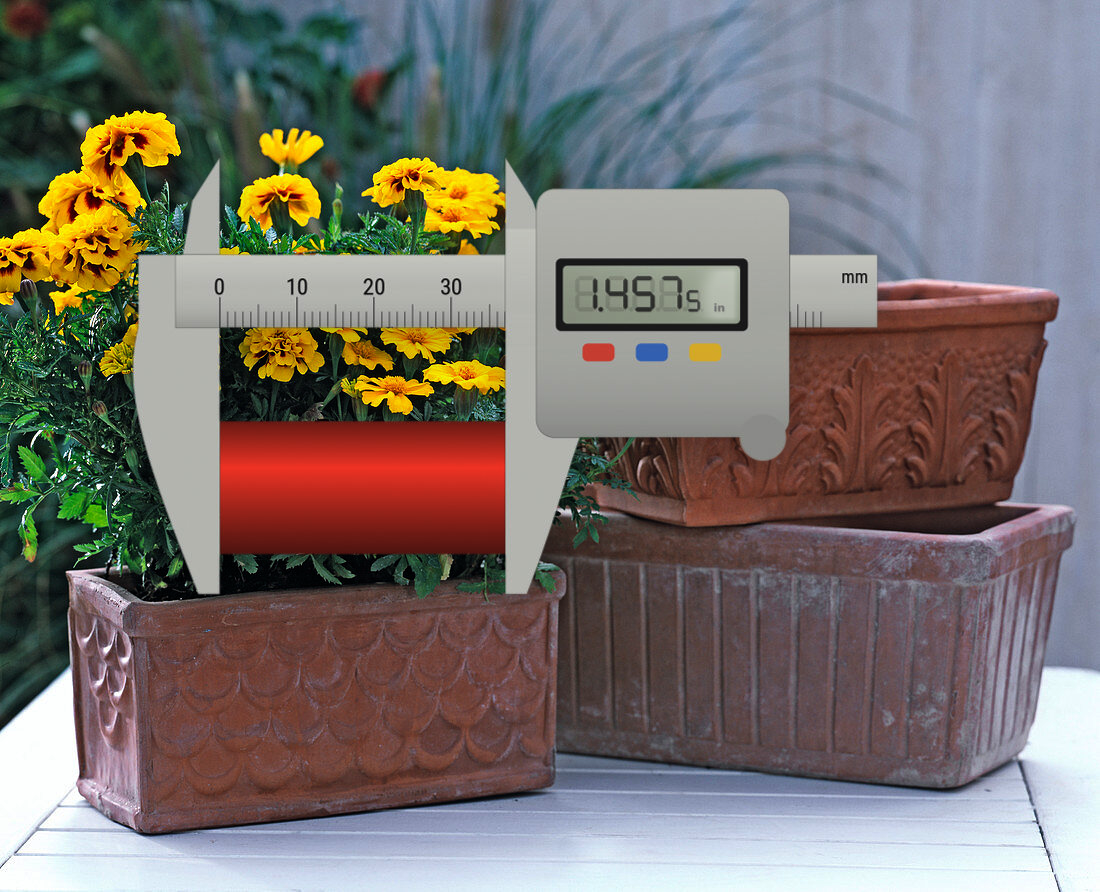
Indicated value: 1.4575in
